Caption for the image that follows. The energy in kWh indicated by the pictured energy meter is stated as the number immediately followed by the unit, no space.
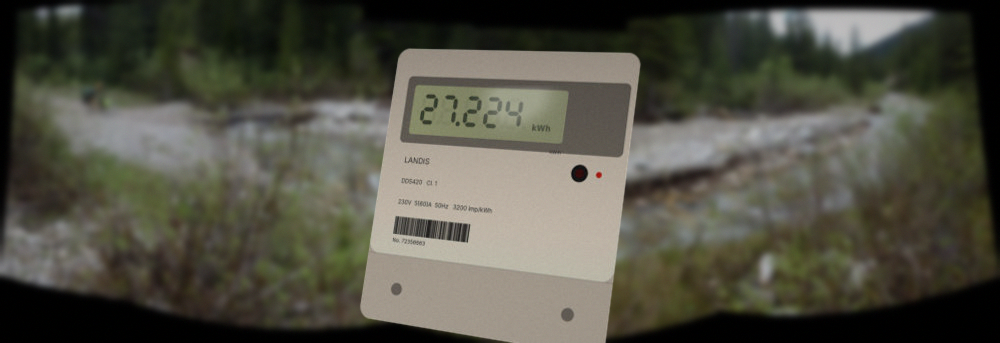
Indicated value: 27.224kWh
